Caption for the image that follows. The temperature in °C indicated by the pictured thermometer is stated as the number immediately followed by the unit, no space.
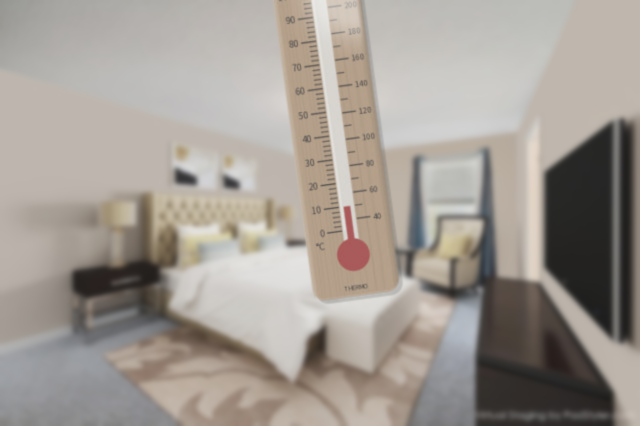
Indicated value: 10°C
